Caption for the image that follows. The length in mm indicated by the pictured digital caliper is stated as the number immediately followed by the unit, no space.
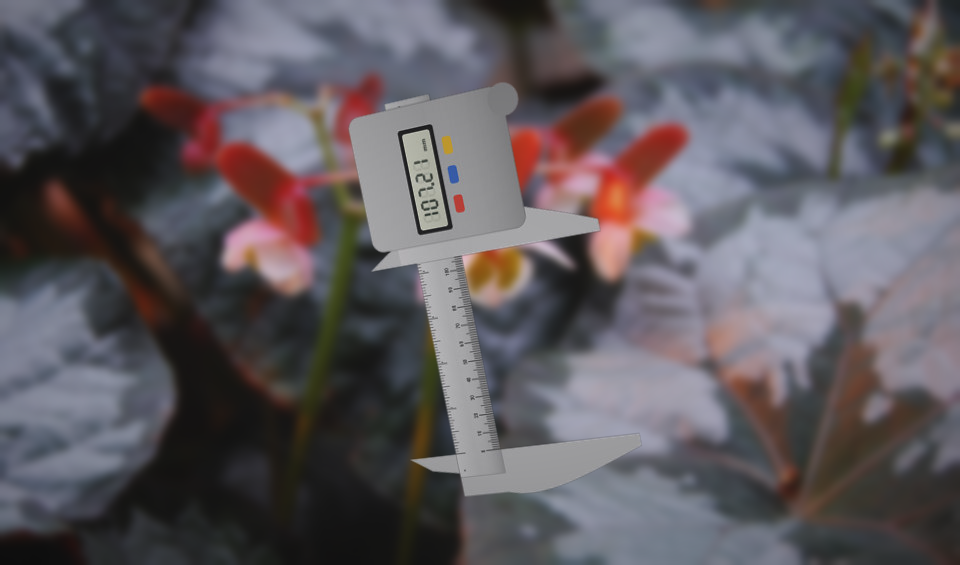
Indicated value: 107.21mm
